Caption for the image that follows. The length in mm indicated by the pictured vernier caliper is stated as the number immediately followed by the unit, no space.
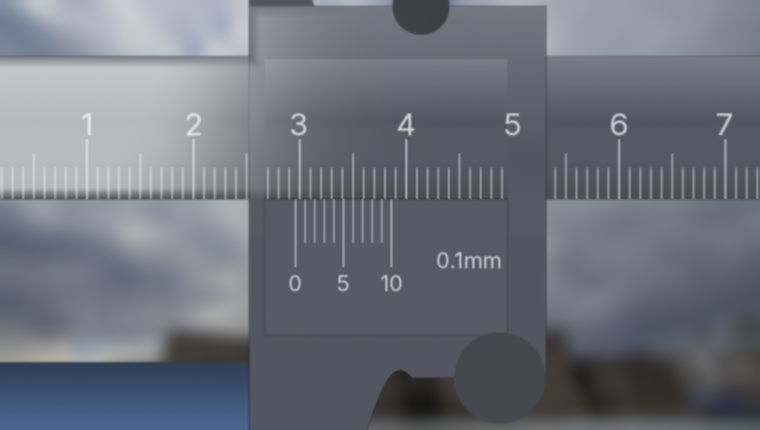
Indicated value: 29.6mm
